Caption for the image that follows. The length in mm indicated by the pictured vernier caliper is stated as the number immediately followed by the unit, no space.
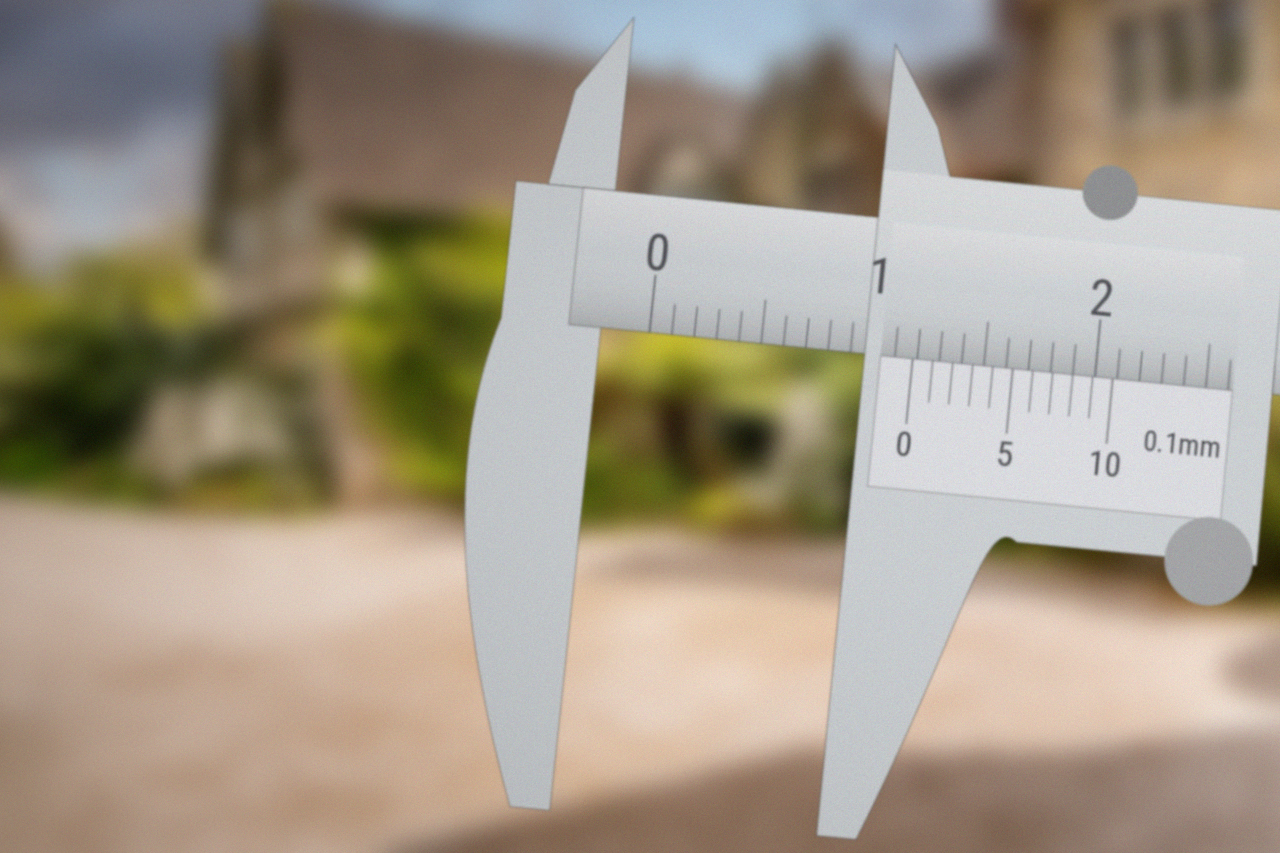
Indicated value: 11.8mm
